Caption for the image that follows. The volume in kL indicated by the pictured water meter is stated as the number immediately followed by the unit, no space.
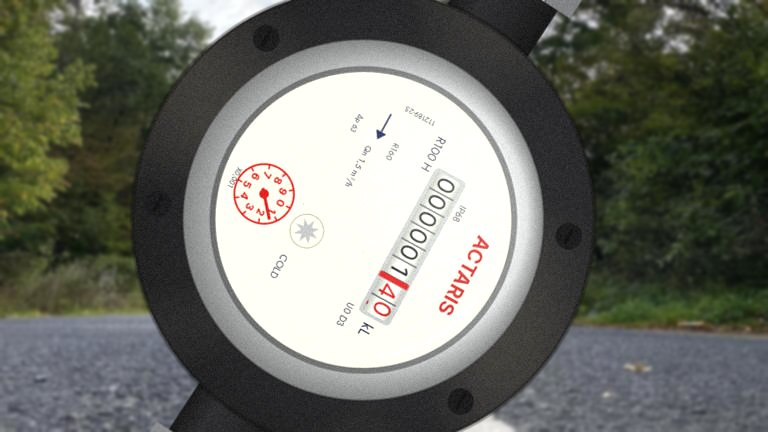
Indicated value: 1.401kL
